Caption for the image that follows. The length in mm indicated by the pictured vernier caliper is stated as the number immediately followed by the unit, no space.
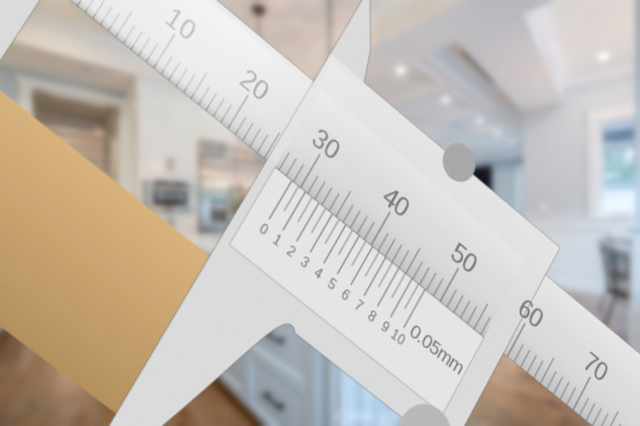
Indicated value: 28.8mm
